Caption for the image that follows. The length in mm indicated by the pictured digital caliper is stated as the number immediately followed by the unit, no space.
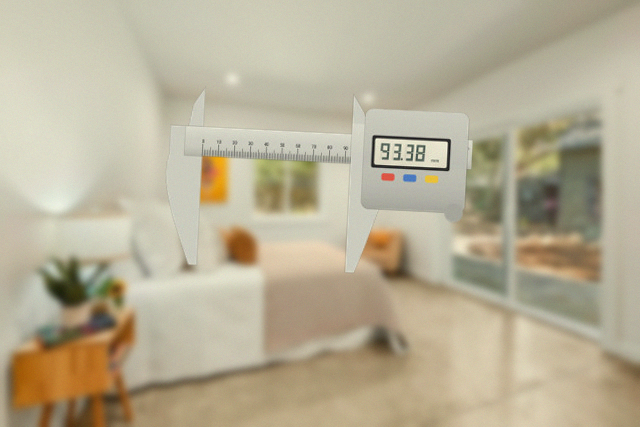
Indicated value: 93.38mm
